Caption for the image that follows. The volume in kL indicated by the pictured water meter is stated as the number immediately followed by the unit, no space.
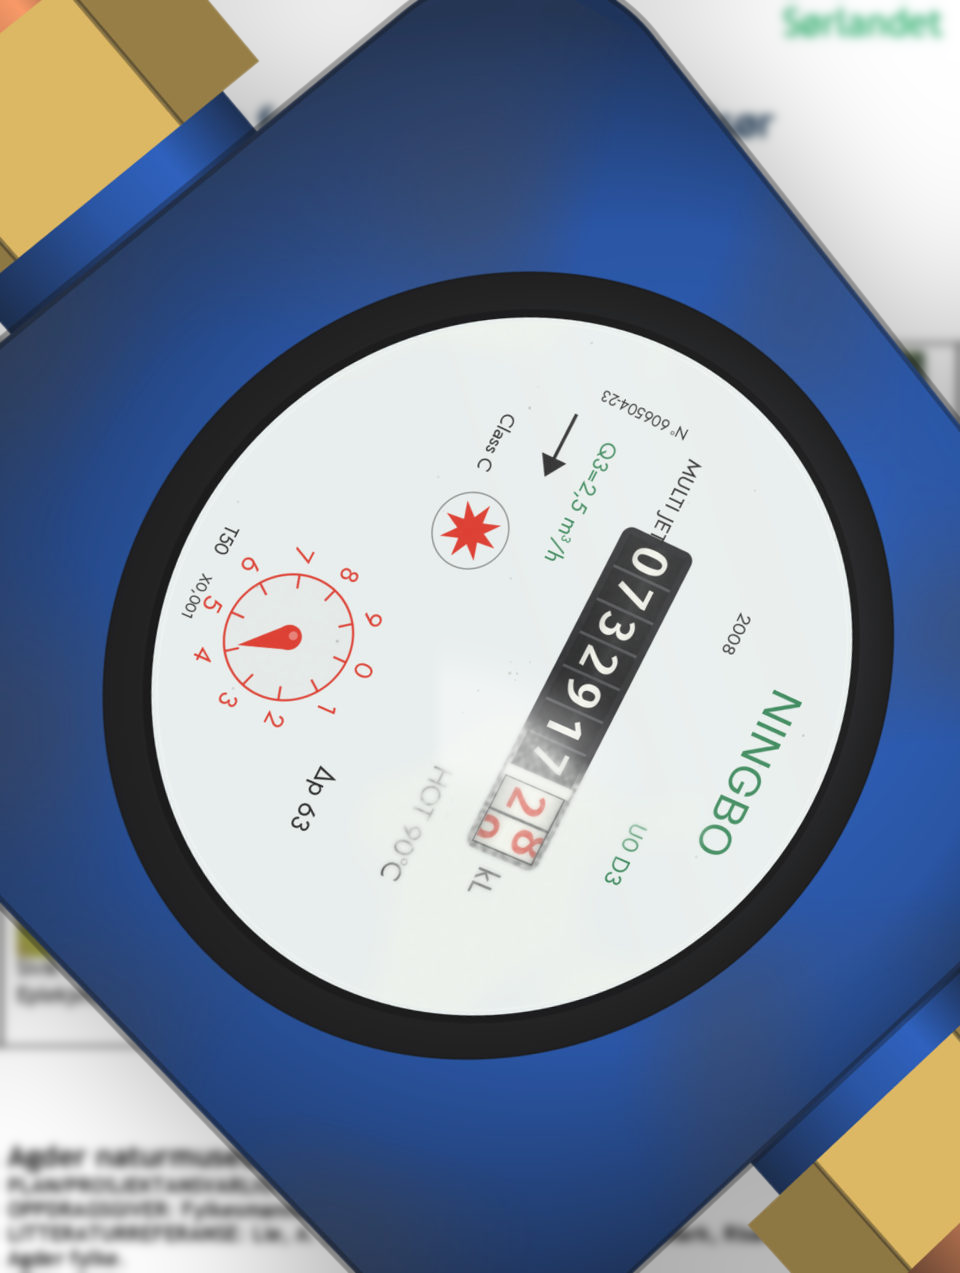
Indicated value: 732917.284kL
